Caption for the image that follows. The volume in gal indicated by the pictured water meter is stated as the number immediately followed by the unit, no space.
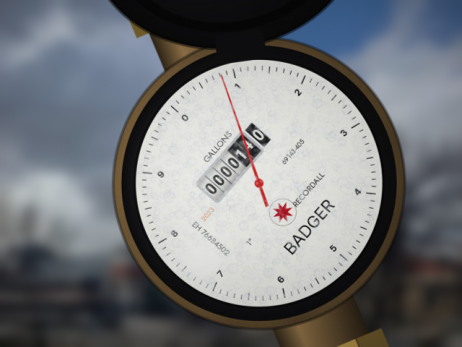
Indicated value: 140.8gal
